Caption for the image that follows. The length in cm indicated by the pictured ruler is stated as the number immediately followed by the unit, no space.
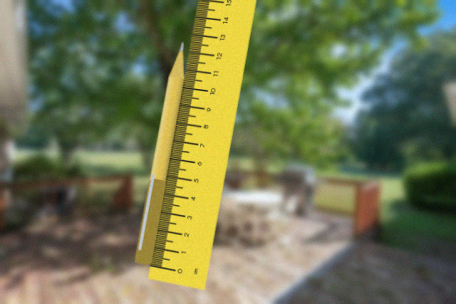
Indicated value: 12.5cm
